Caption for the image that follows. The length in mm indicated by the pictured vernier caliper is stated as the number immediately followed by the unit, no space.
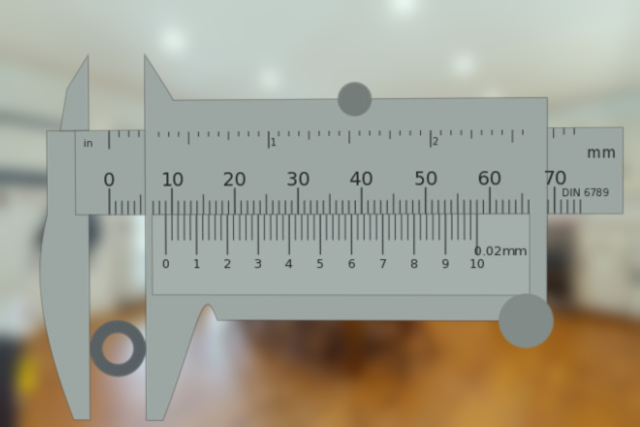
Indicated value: 9.0mm
